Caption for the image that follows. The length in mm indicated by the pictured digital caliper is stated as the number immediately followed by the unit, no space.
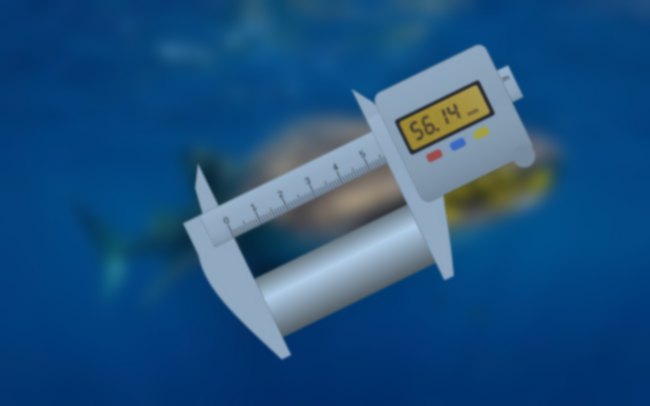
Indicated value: 56.14mm
